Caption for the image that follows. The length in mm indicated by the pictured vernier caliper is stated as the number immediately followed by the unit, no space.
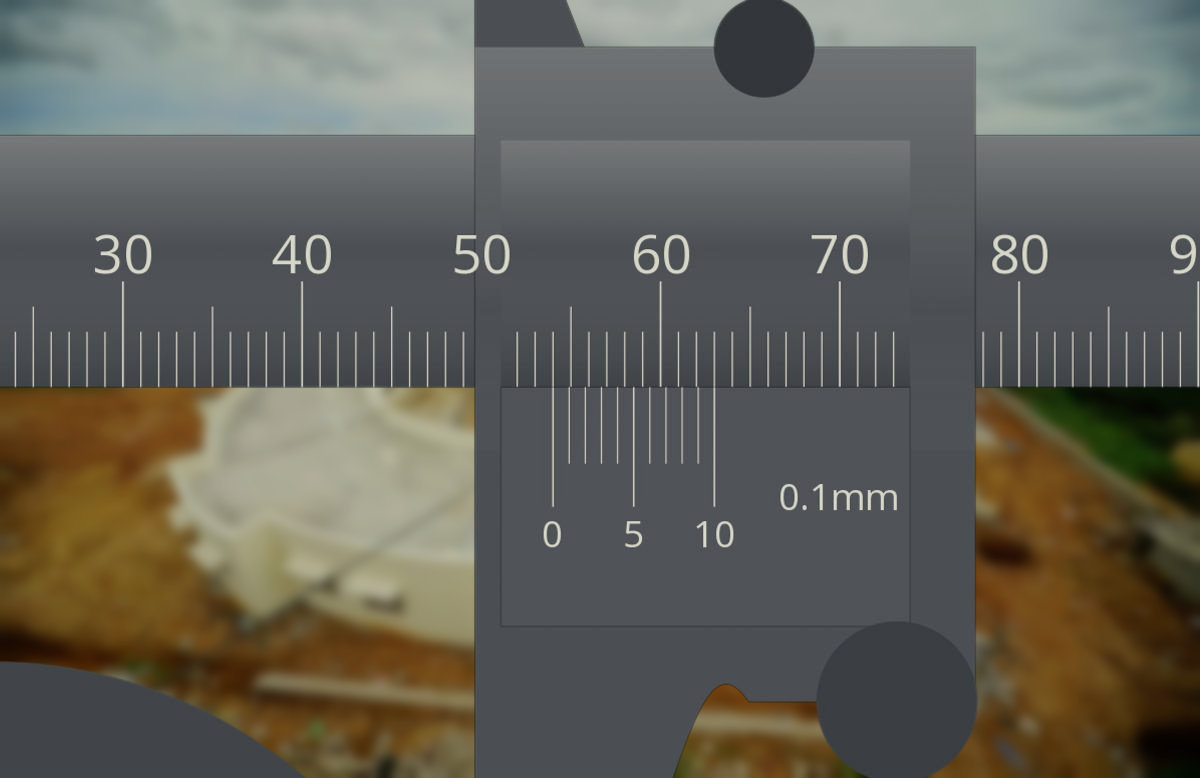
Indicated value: 54.0mm
